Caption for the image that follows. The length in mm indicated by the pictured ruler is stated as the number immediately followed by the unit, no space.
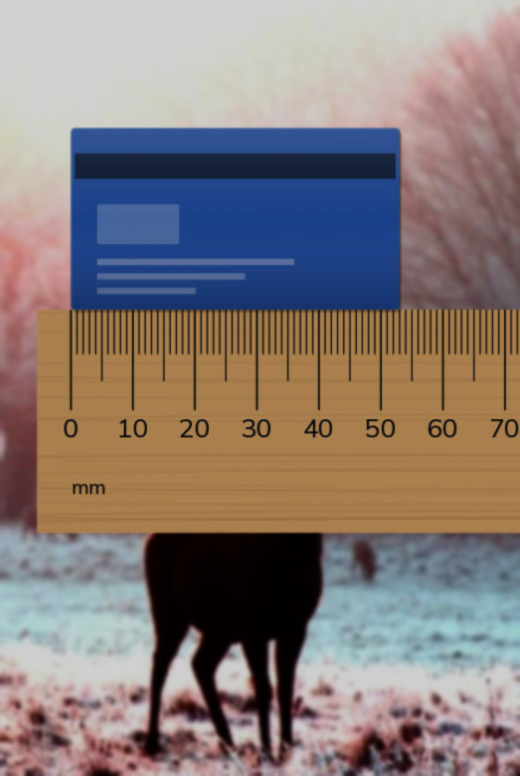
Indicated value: 53mm
